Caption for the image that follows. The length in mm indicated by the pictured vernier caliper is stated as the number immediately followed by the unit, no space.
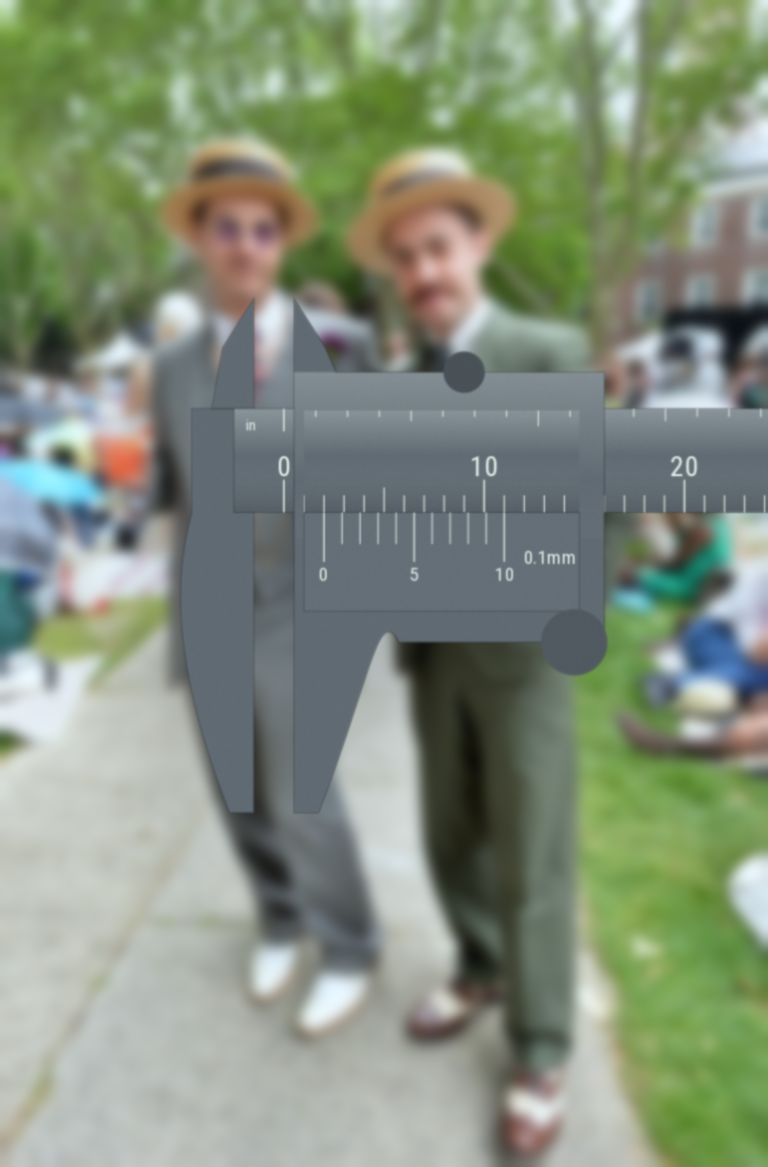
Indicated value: 2.0mm
